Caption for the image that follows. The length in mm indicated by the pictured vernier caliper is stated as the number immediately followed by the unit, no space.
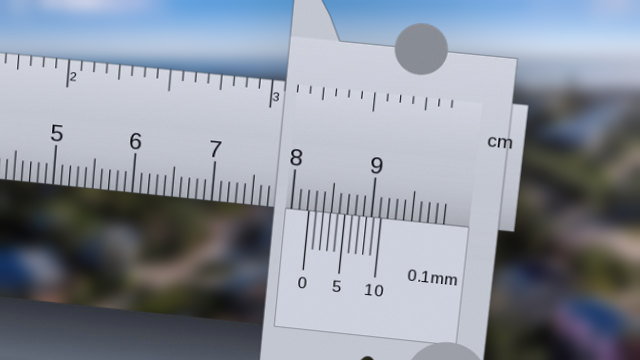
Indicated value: 82.2mm
